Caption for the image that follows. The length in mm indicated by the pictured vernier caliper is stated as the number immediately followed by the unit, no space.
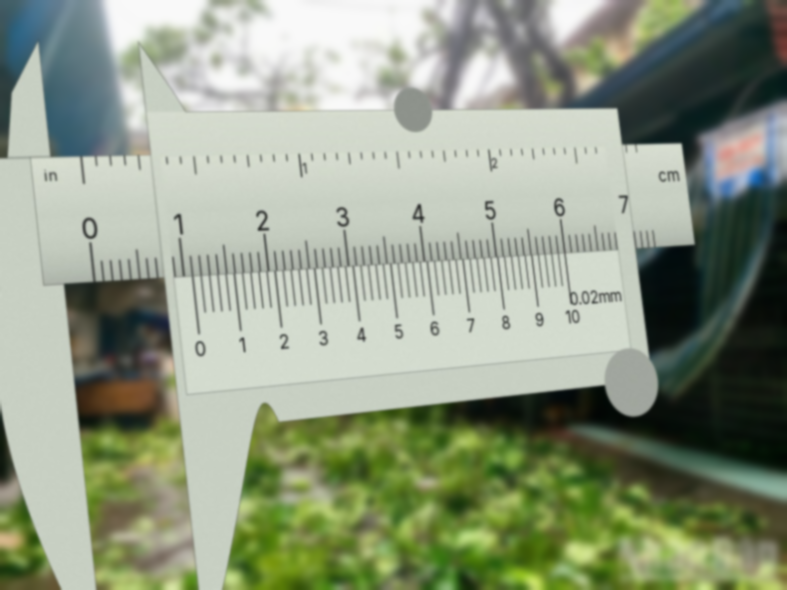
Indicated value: 11.0mm
